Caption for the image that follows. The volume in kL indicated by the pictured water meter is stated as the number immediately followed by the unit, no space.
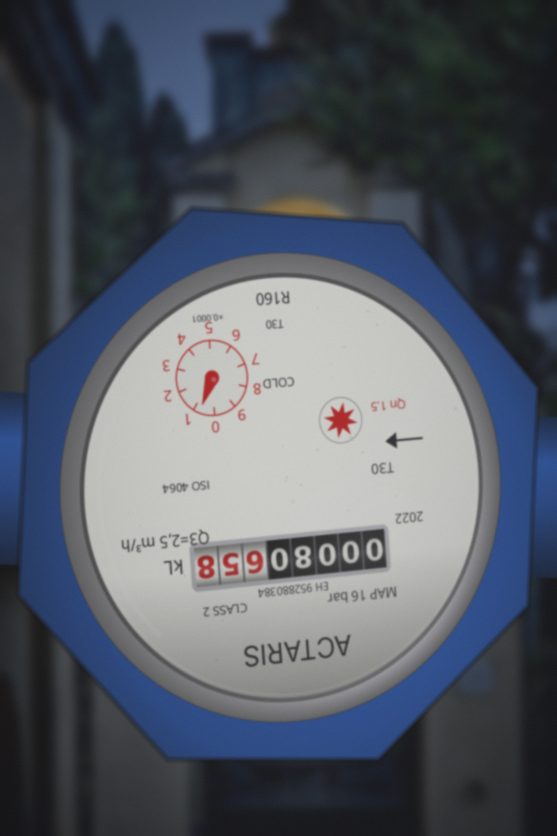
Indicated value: 80.6580kL
